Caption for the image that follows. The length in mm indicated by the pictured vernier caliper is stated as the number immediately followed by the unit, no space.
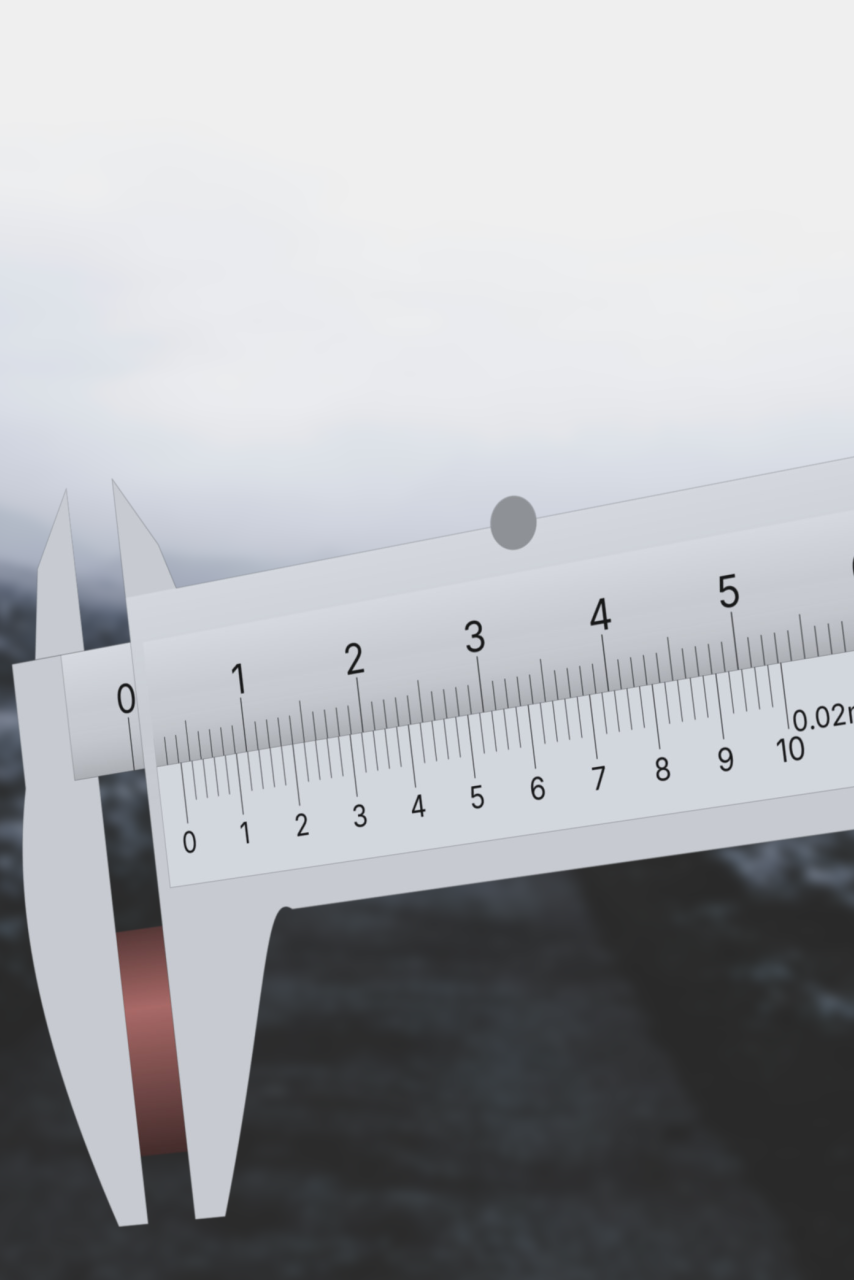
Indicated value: 4.2mm
